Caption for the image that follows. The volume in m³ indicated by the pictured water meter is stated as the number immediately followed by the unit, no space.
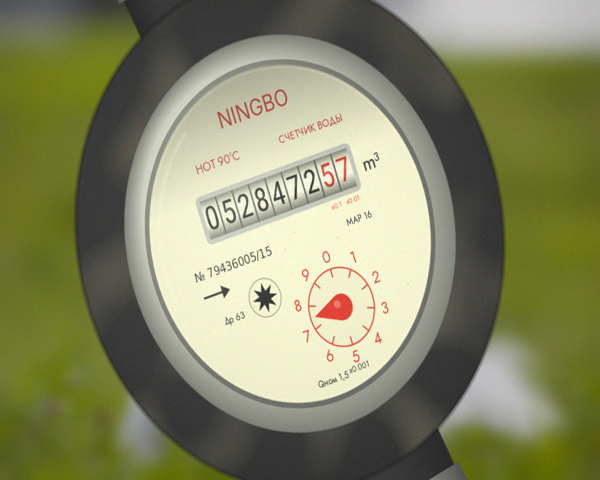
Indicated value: 528472.577m³
